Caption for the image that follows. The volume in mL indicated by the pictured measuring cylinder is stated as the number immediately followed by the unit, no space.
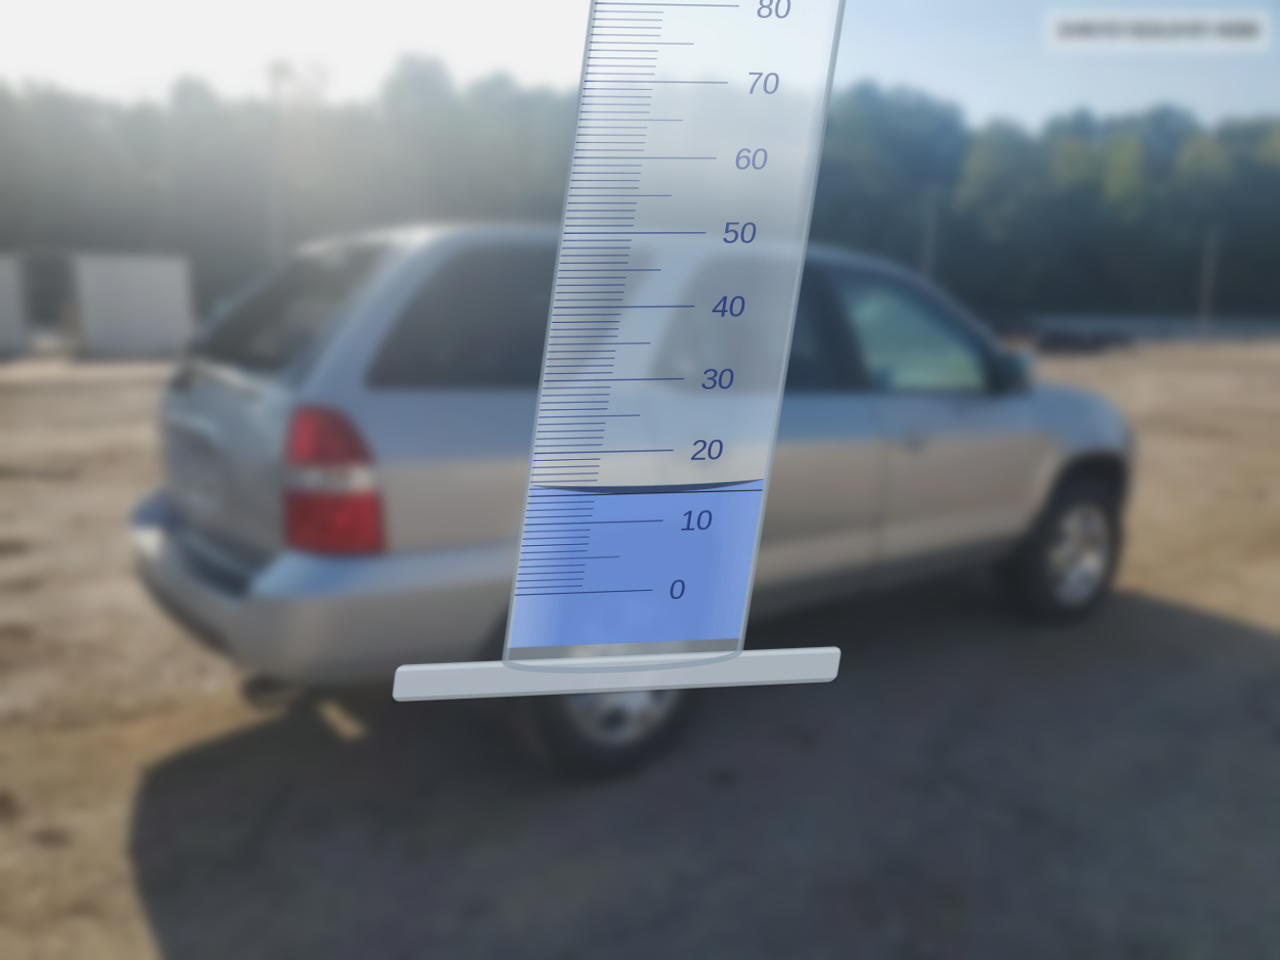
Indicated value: 14mL
